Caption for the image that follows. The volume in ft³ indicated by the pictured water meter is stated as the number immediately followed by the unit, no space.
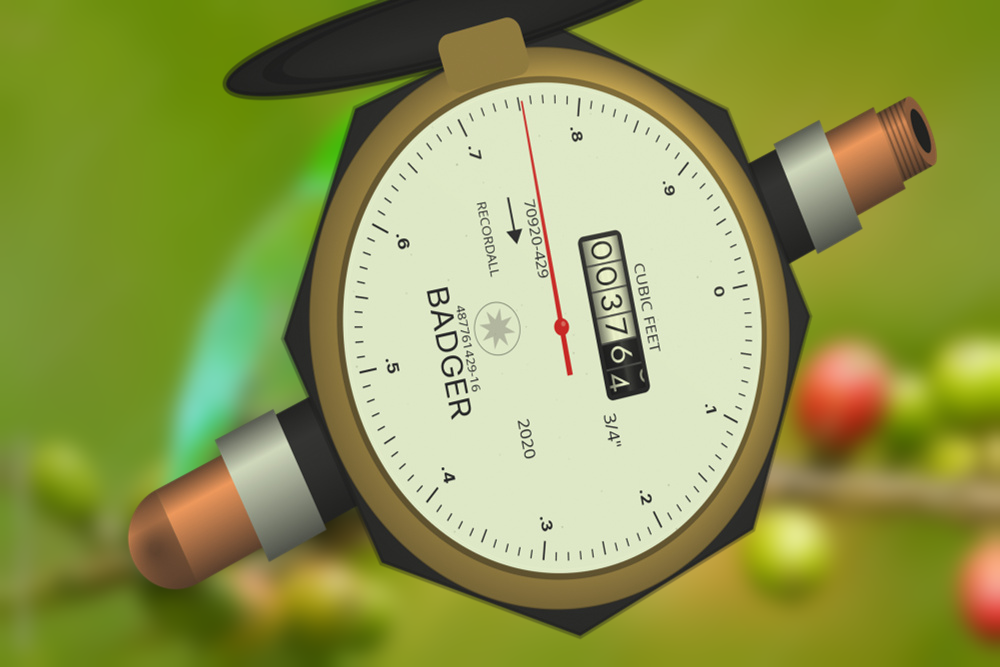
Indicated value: 3763.75ft³
